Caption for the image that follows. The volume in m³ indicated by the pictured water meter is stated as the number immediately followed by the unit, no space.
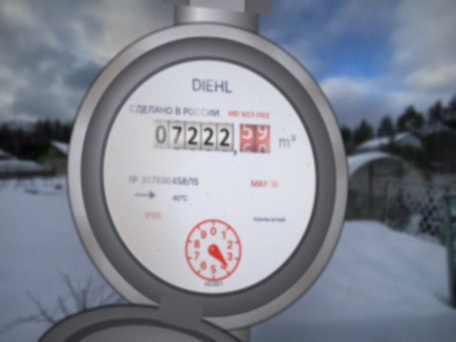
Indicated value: 7222.593m³
